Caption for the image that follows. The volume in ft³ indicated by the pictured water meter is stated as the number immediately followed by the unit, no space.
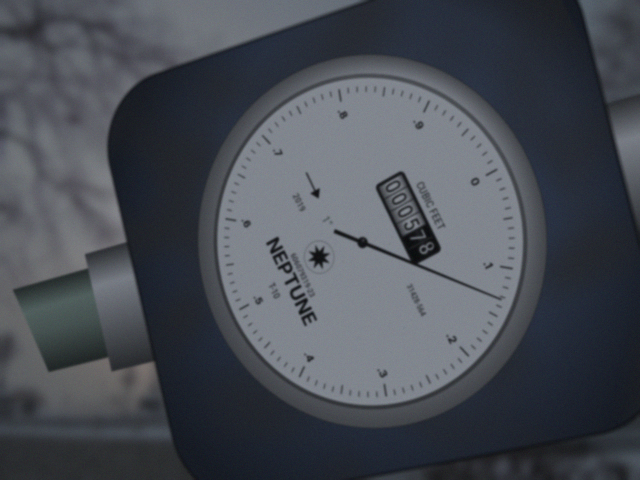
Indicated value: 578.13ft³
